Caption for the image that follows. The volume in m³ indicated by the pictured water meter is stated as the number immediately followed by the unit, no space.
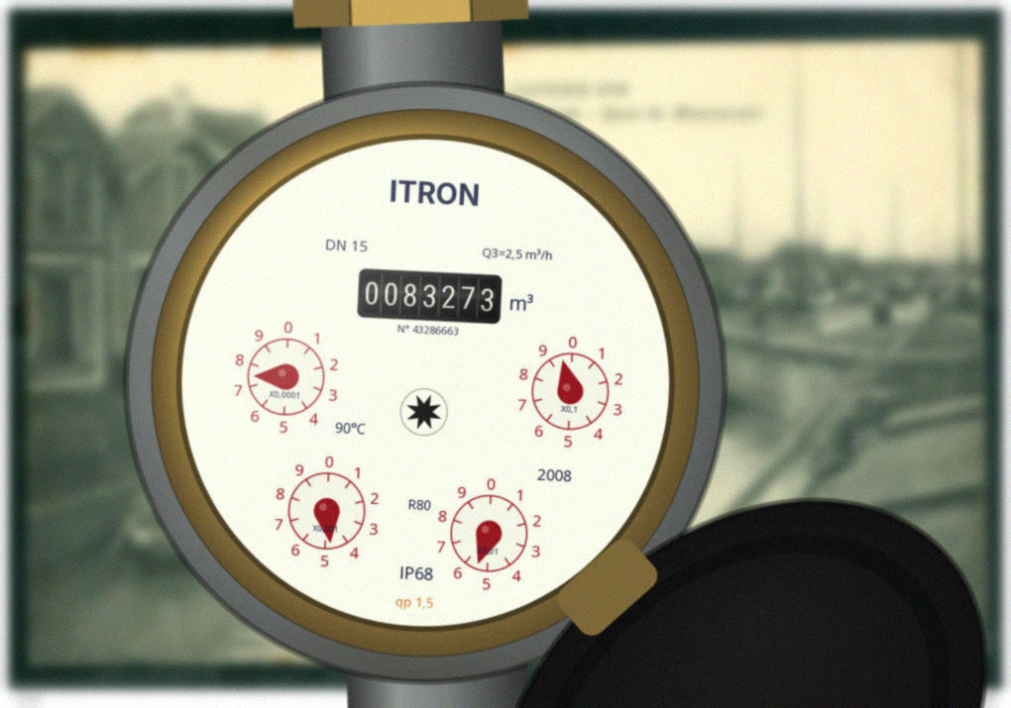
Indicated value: 83272.9547m³
